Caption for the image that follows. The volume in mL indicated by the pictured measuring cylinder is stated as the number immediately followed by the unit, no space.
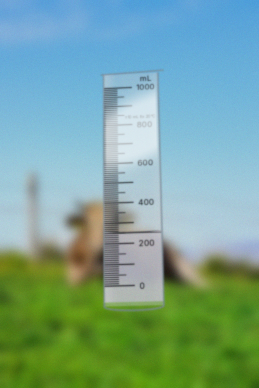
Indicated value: 250mL
